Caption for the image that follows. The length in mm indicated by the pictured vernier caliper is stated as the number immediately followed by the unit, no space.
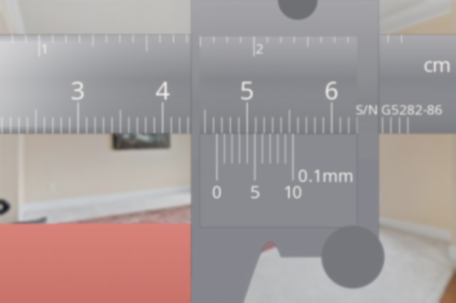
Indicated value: 46.4mm
